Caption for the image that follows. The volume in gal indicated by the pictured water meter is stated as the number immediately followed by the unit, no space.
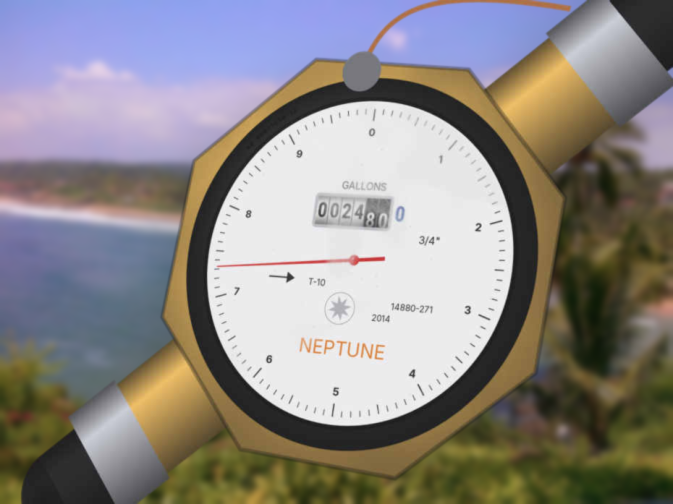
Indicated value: 24797.3gal
